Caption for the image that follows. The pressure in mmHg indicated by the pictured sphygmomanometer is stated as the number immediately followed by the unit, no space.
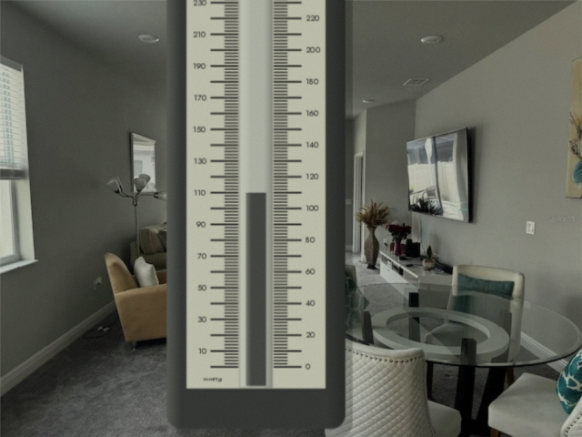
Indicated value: 110mmHg
